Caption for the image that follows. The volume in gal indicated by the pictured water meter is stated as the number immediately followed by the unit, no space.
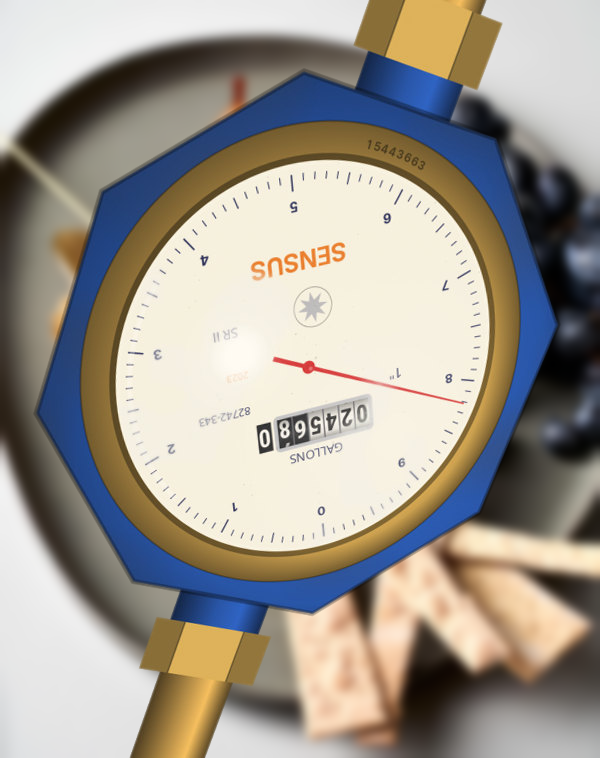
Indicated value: 245678.2gal
